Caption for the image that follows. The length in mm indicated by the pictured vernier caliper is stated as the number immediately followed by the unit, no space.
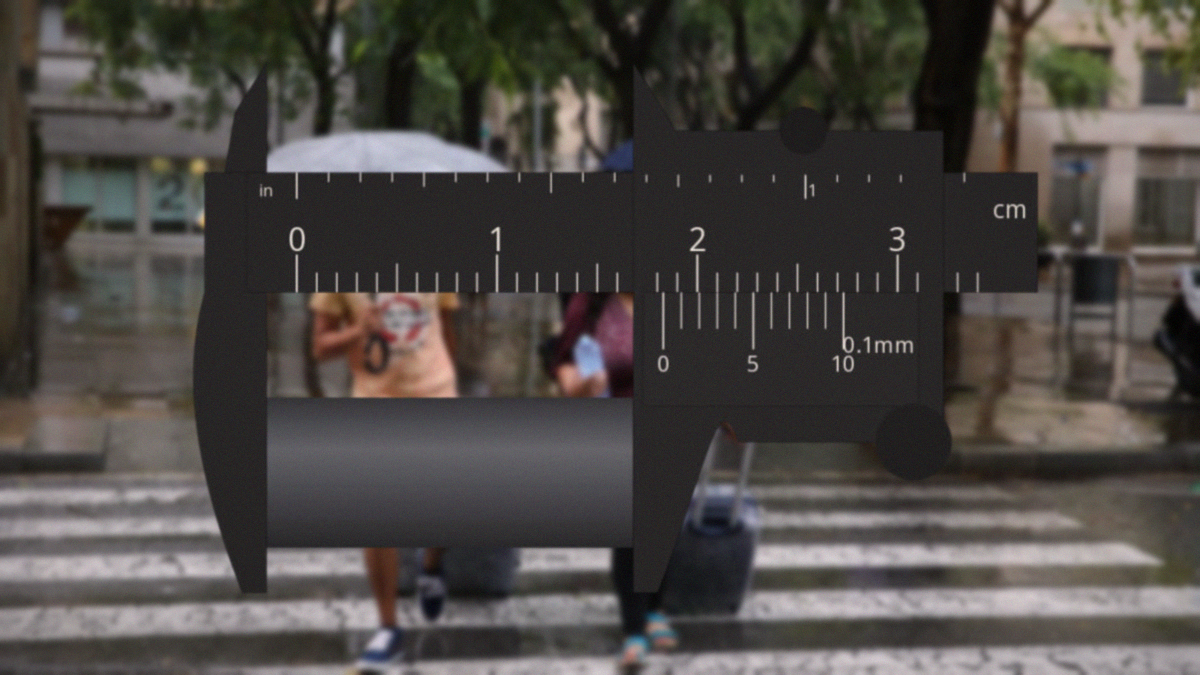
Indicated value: 18.3mm
